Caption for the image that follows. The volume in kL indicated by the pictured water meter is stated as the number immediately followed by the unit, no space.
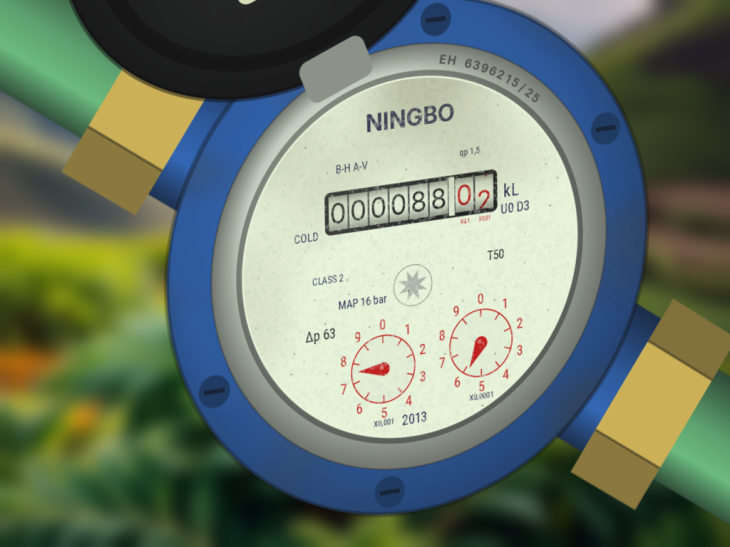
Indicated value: 88.0175kL
